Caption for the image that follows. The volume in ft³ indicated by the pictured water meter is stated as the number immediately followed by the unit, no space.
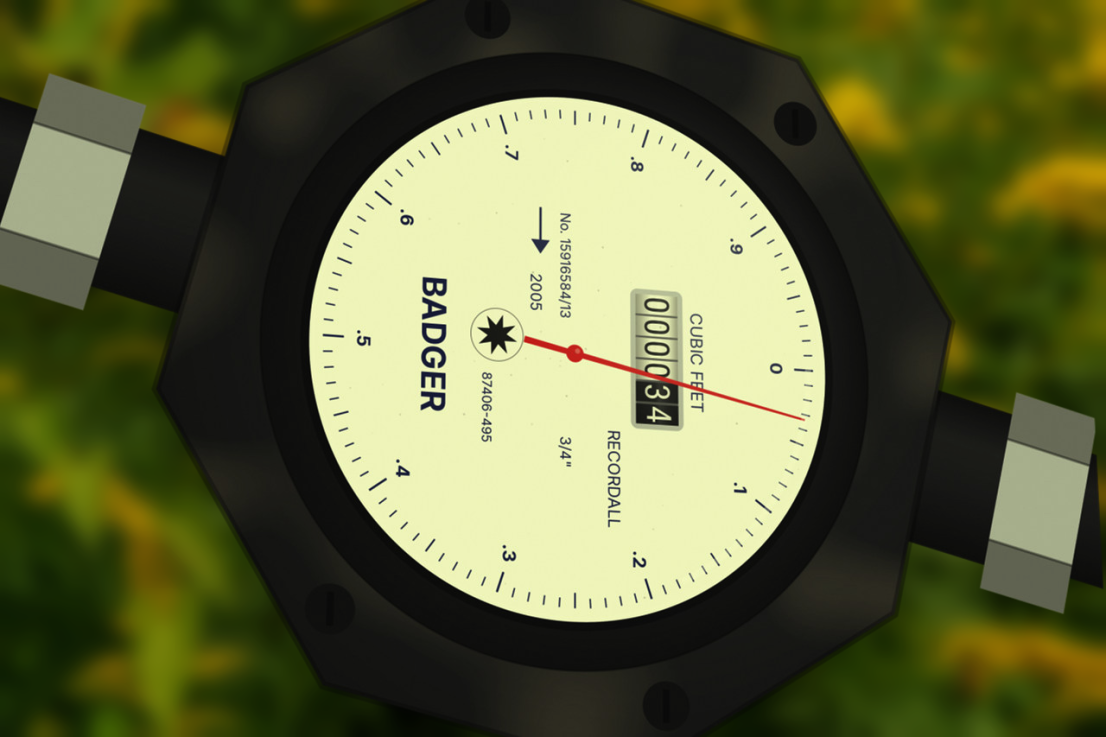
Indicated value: 34.03ft³
